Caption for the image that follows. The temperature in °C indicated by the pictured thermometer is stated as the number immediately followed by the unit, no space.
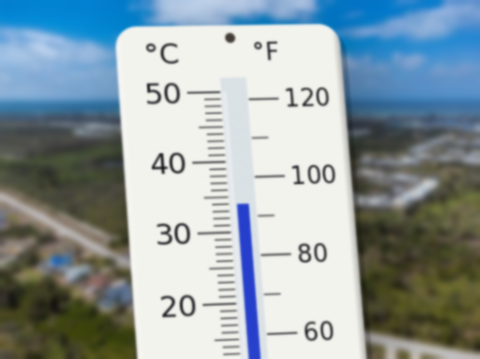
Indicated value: 34°C
